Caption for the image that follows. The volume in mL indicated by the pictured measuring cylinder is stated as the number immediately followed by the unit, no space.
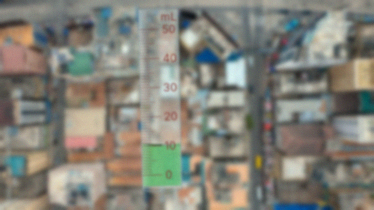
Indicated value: 10mL
